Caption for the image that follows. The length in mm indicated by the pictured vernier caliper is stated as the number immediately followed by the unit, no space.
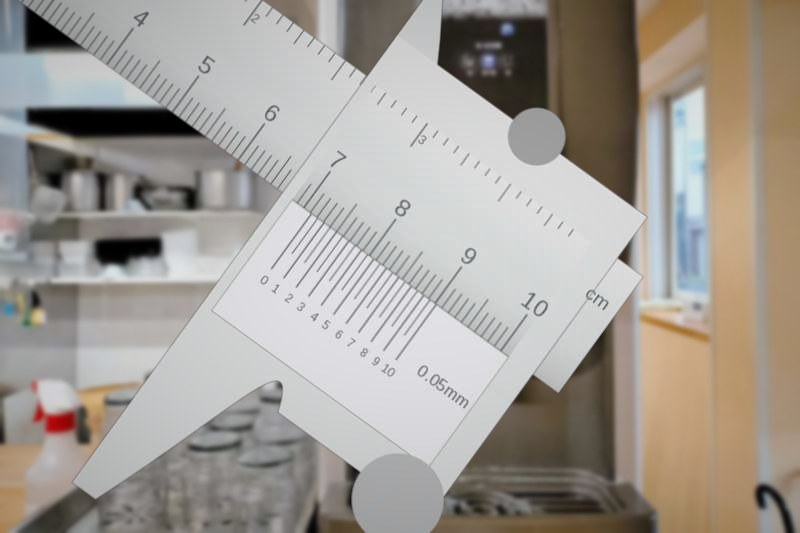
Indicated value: 71.2mm
